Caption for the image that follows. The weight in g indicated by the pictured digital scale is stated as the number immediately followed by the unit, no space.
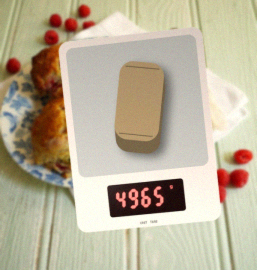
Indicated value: 4965g
